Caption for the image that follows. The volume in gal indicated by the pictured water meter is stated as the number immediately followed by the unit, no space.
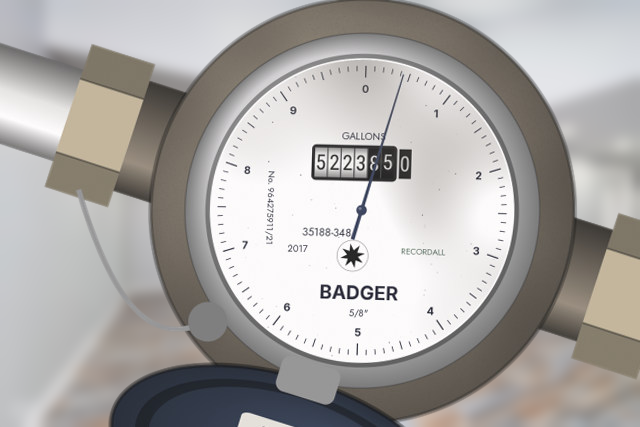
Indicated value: 5223850.4gal
